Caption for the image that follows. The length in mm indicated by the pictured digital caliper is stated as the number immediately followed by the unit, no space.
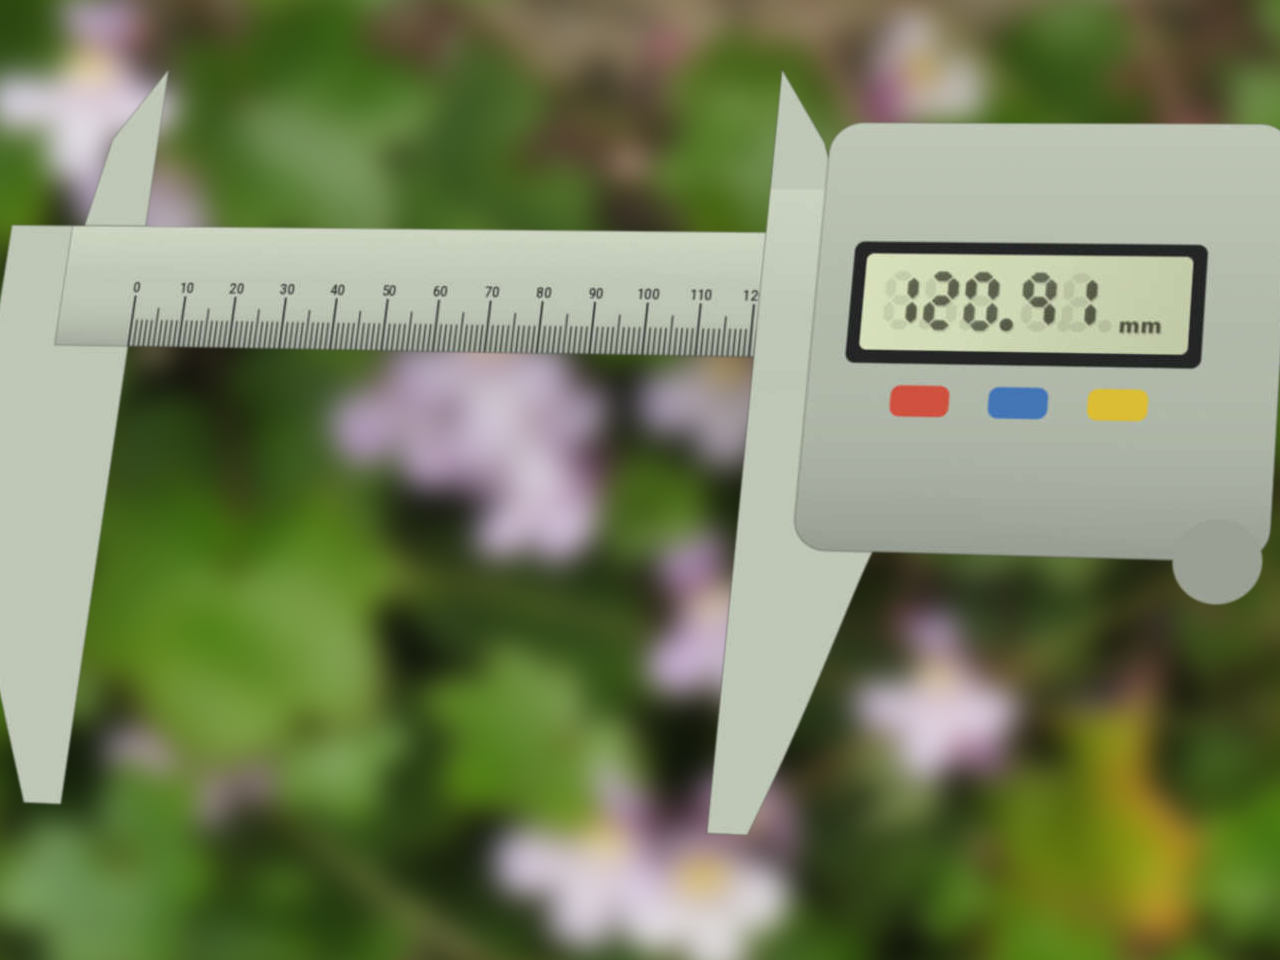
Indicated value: 120.91mm
